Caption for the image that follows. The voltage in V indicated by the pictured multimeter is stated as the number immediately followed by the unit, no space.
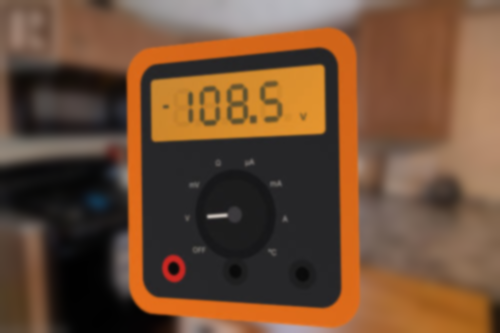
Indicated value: -108.5V
